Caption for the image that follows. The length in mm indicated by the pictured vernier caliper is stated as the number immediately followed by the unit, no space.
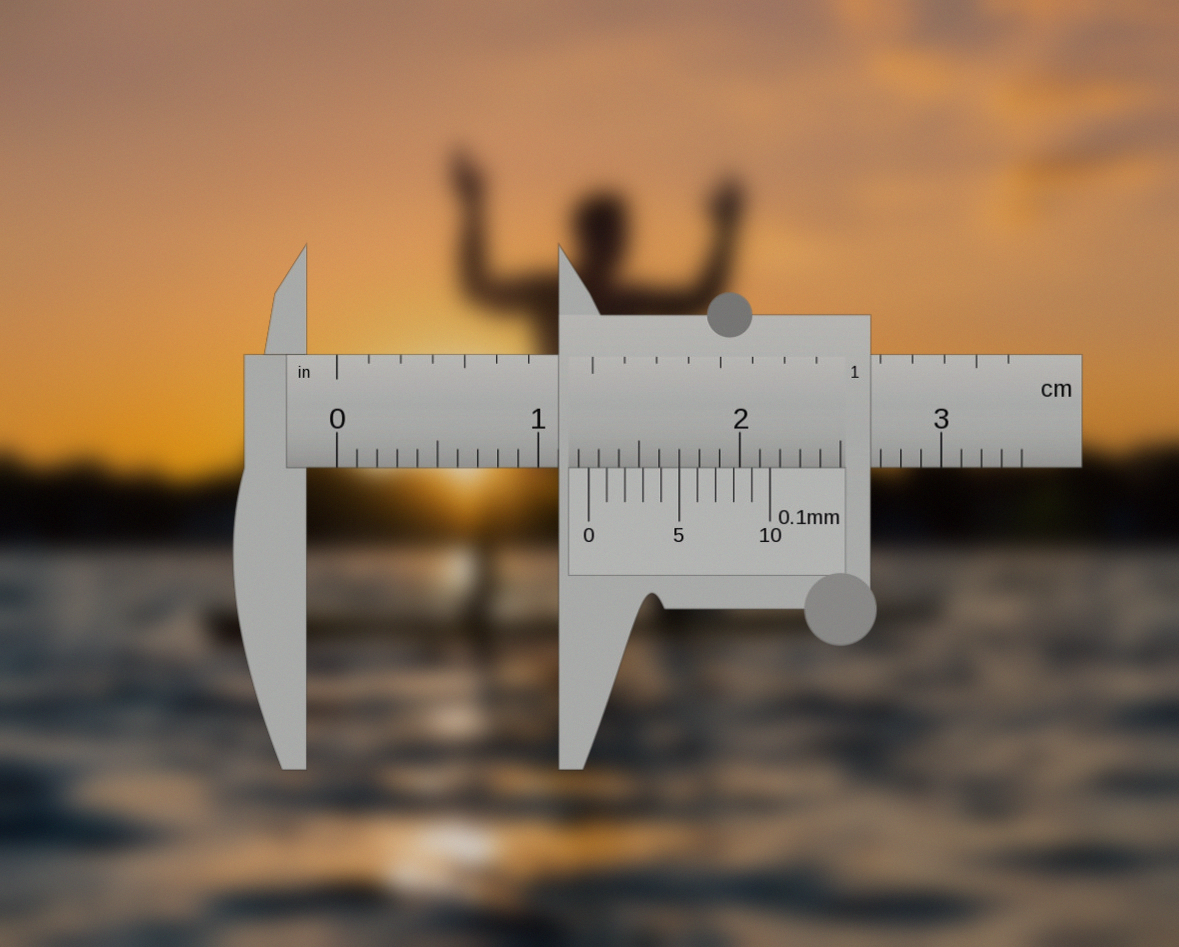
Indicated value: 12.5mm
